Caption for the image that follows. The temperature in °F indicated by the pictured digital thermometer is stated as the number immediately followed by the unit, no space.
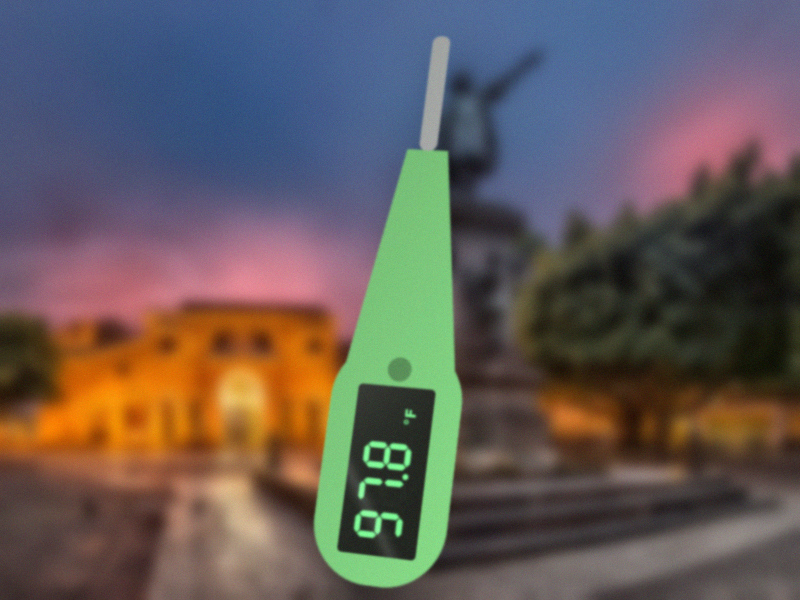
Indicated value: 97.8°F
